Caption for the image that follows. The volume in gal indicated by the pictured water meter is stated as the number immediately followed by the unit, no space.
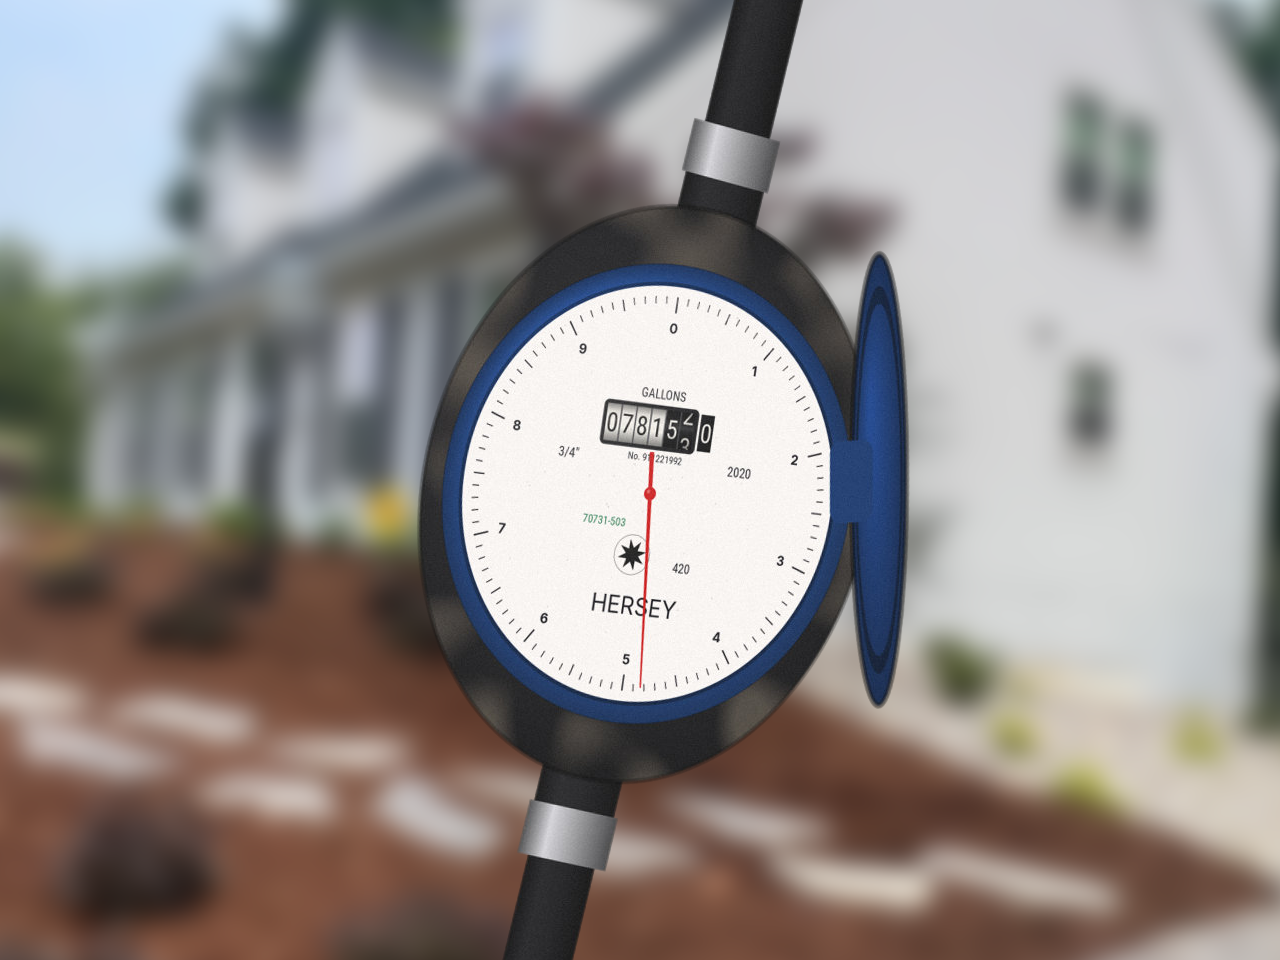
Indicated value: 781524.8gal
